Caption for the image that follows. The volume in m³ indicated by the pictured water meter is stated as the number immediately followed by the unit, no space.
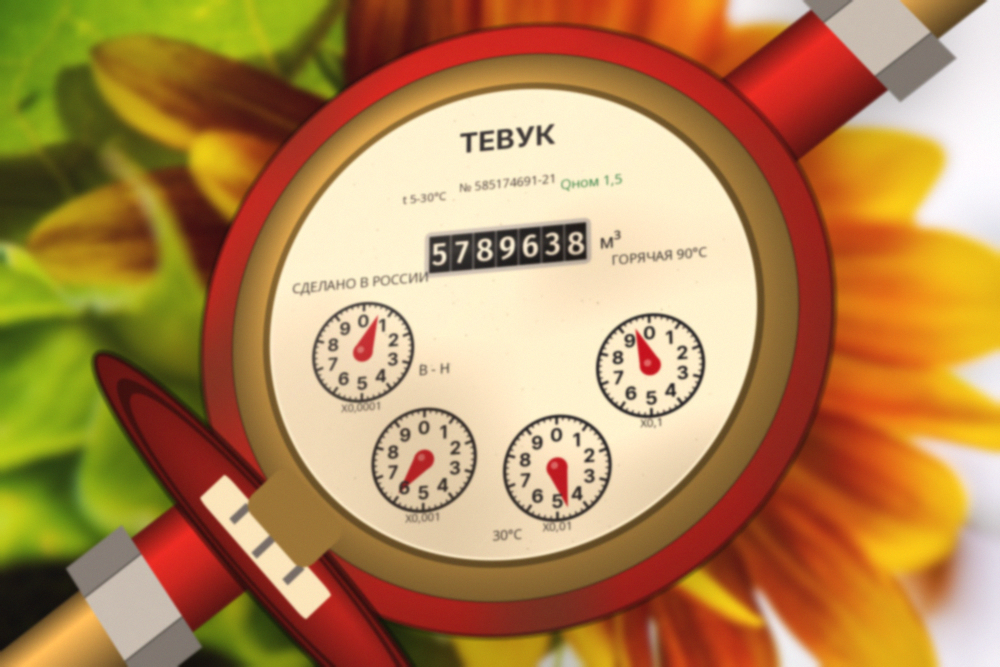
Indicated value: 5789637.9460m³
